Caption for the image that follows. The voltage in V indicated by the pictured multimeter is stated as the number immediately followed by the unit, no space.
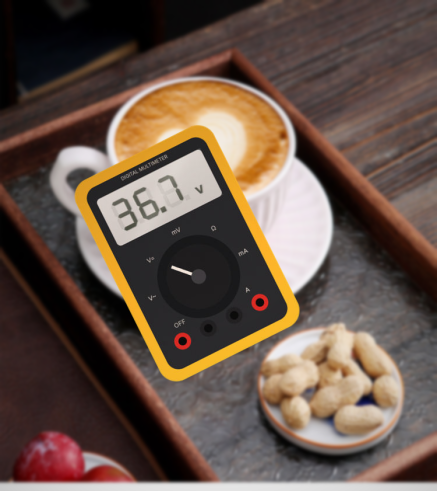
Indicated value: 36.7V
